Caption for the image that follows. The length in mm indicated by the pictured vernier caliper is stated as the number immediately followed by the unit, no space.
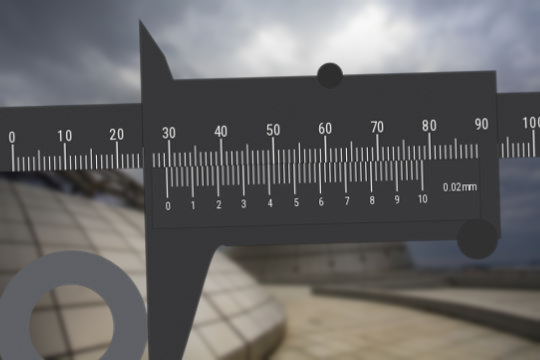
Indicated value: 29.4mm
